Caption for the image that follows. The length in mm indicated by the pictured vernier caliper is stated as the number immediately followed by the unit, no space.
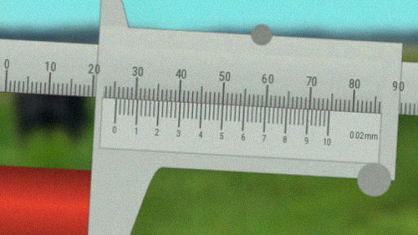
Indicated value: 25.5mm
